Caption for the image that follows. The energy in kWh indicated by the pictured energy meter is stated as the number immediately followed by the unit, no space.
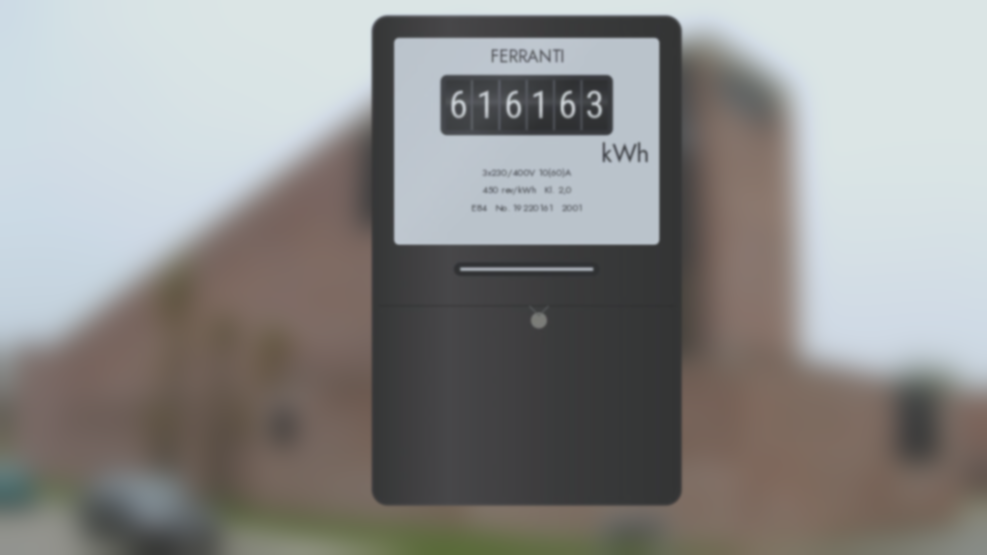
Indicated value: 616163kWh
